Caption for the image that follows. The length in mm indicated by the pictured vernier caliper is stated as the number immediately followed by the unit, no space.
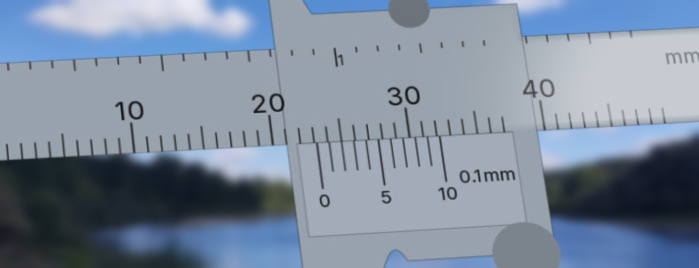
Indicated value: 23.2mm
